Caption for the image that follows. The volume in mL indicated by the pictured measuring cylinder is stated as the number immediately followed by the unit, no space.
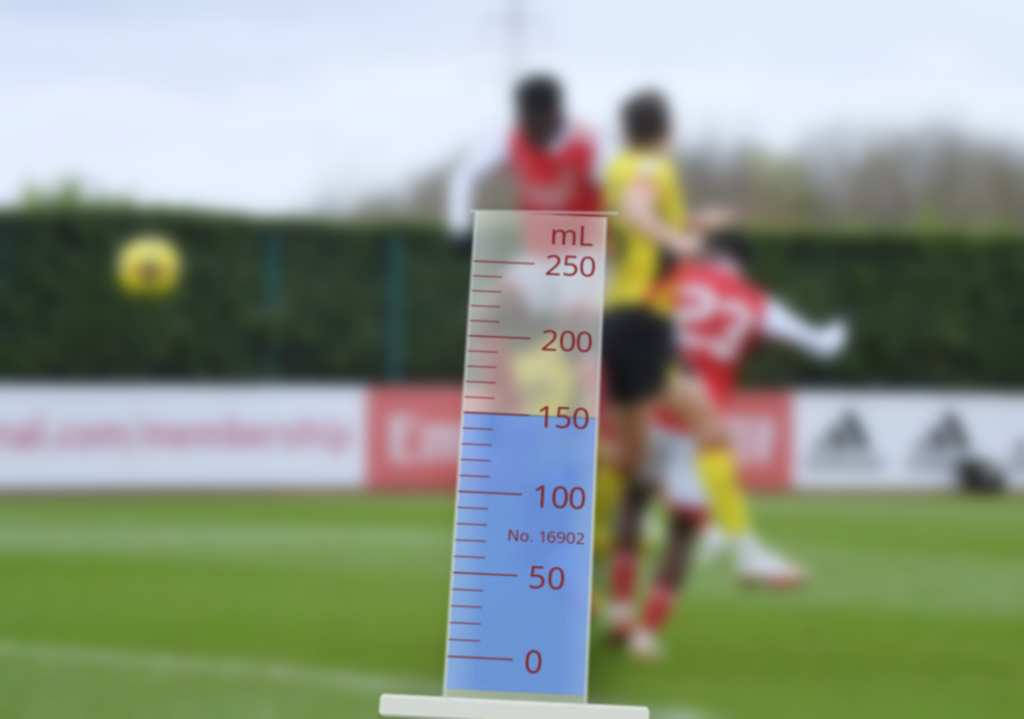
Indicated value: 150mL
